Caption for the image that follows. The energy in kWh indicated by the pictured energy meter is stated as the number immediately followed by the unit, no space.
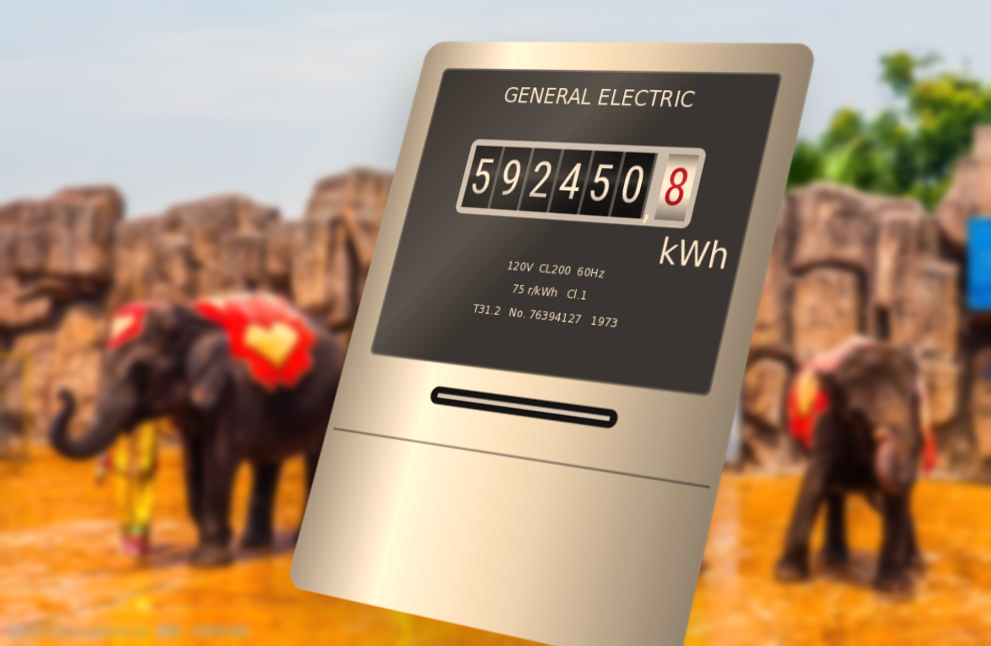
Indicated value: 592450.8kWh
